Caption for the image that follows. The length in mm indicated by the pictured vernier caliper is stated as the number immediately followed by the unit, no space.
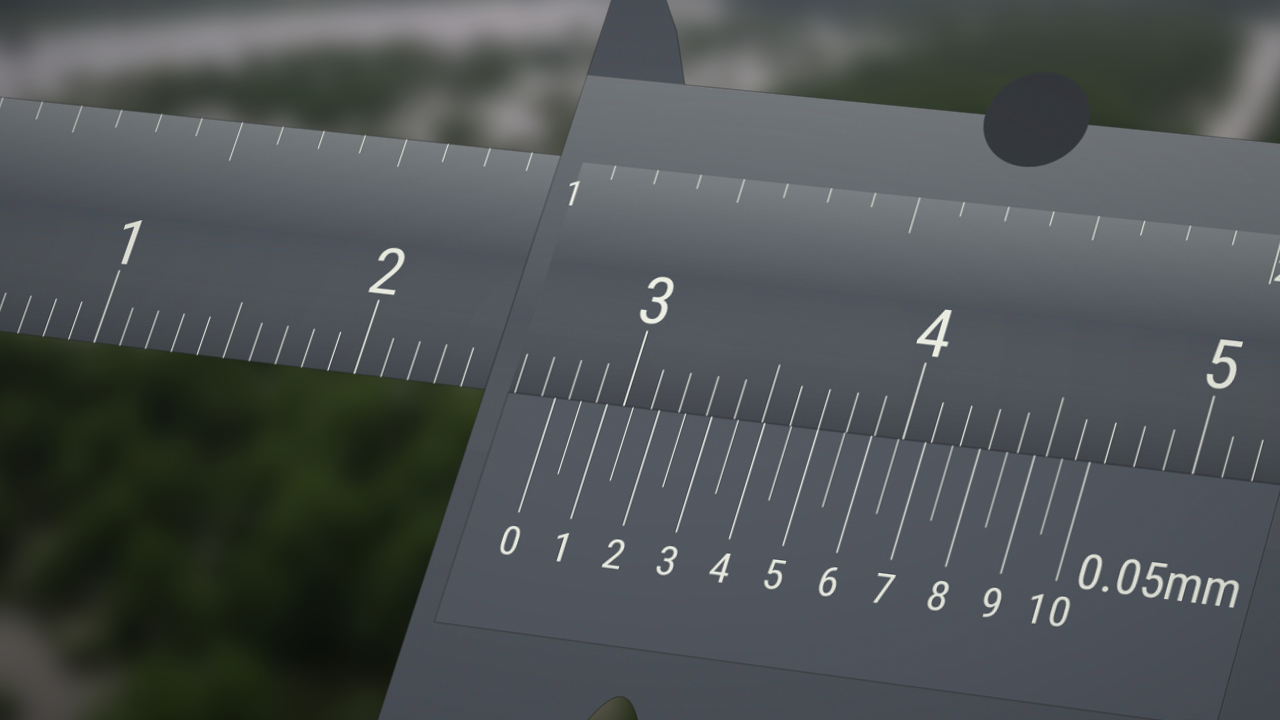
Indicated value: 27.50mm
